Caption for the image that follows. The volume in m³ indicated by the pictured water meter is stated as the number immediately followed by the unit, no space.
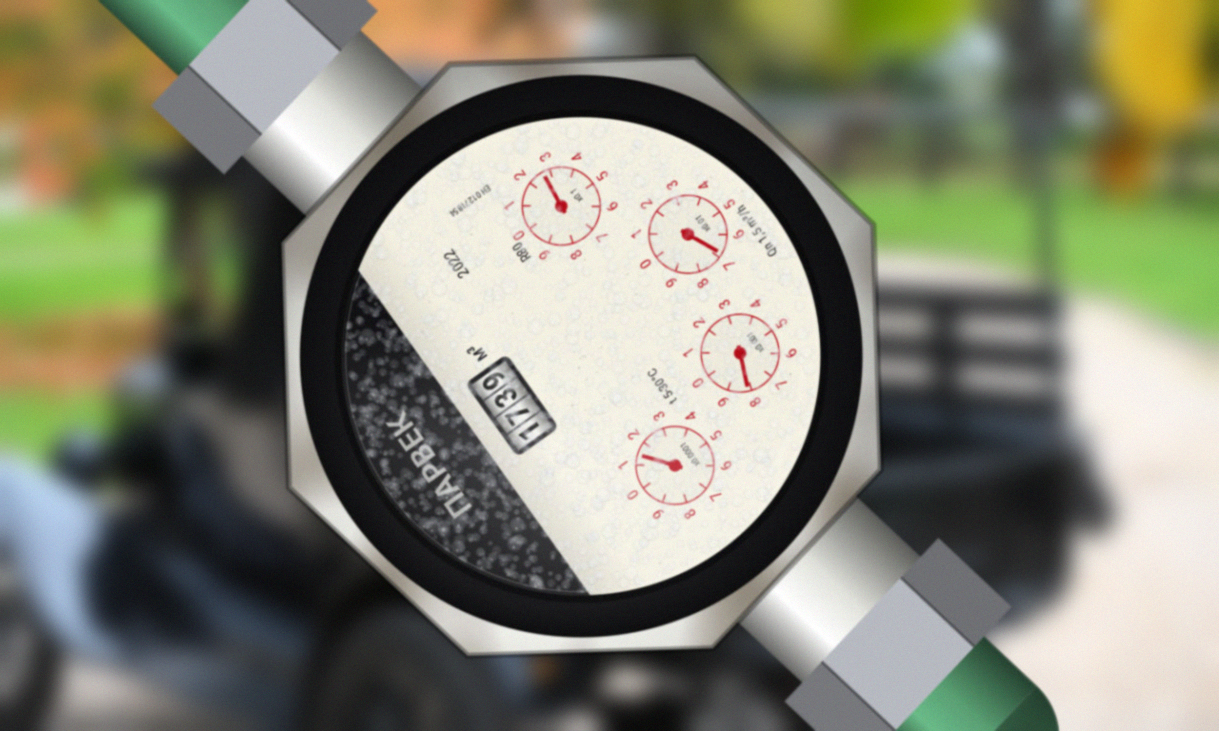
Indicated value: 1739.2681m³
